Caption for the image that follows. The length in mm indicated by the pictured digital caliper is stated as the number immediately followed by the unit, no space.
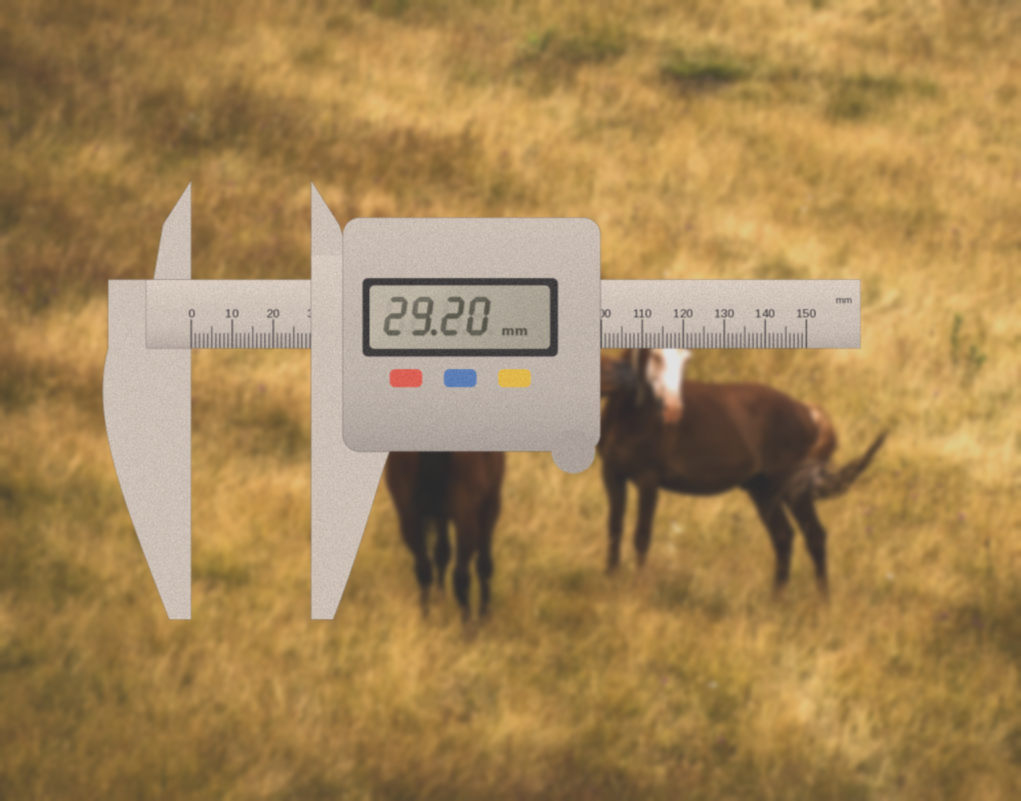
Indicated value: 29.20mm
